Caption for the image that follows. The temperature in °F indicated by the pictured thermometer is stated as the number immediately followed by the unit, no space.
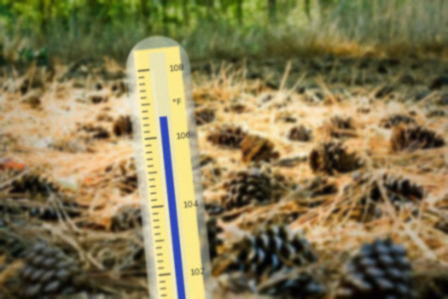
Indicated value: 106.6°F
